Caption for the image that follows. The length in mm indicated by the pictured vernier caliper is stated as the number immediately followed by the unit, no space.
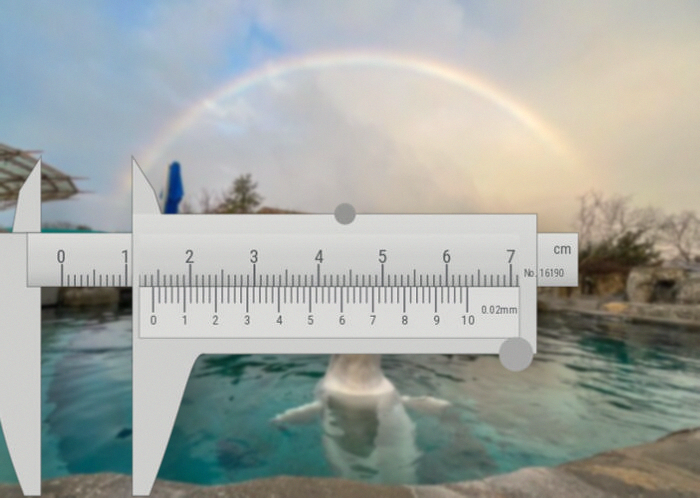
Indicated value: 14.2mm
